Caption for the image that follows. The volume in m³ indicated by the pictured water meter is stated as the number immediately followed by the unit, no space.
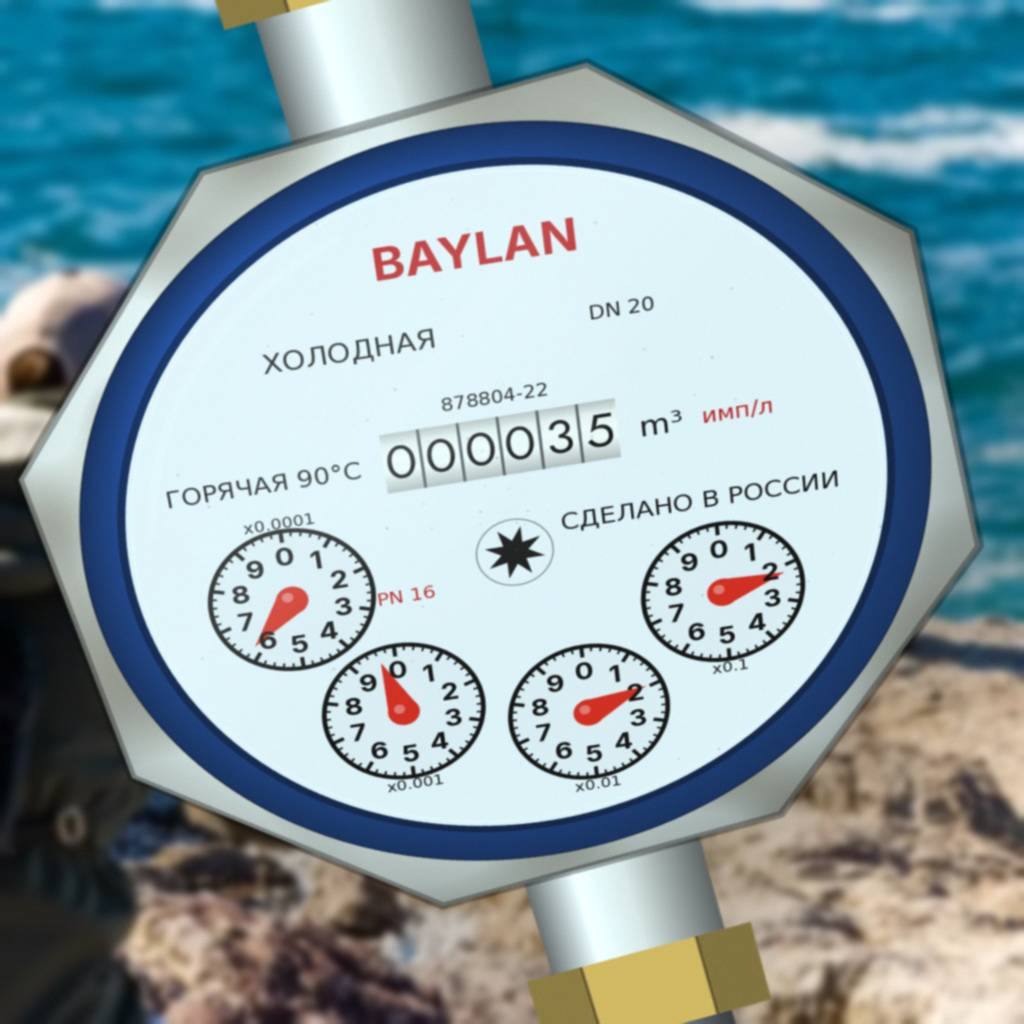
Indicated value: 35.2196m³
